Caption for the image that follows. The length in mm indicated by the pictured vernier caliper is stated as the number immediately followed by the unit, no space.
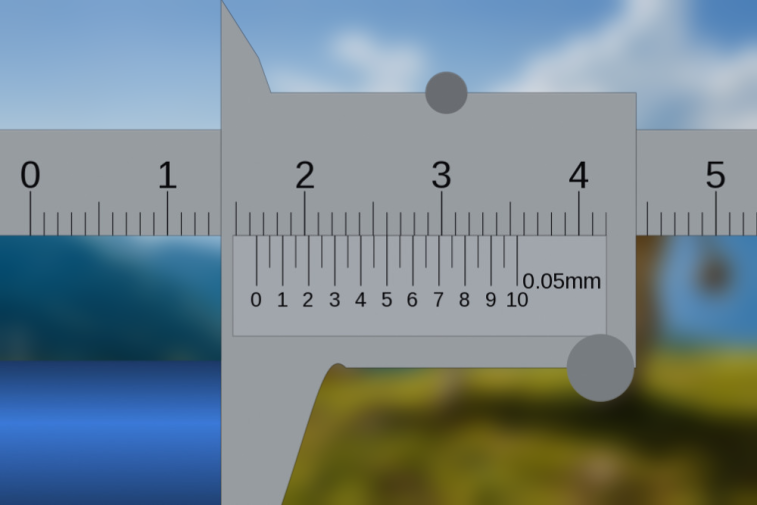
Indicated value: 16.5mm
